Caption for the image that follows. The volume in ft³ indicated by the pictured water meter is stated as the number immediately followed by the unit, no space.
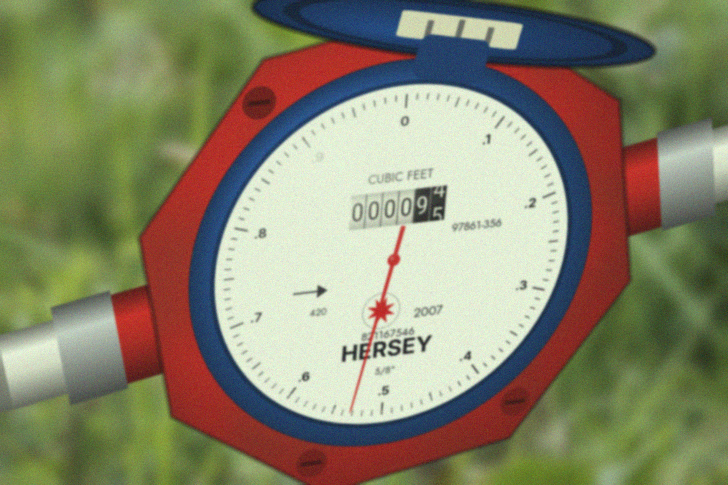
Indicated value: 94.53ft³
